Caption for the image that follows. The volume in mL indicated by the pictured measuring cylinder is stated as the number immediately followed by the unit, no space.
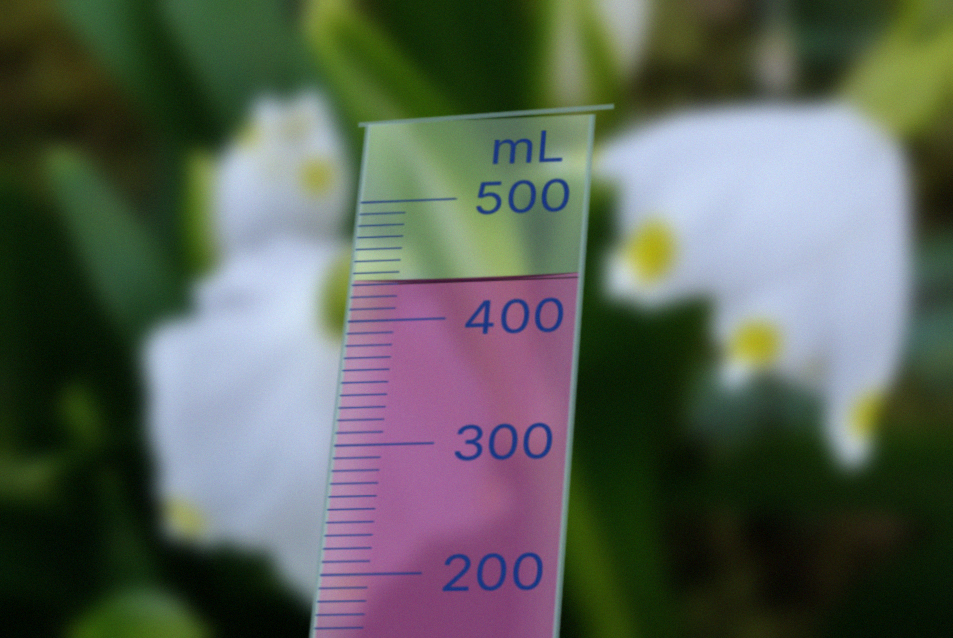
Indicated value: 430mL
